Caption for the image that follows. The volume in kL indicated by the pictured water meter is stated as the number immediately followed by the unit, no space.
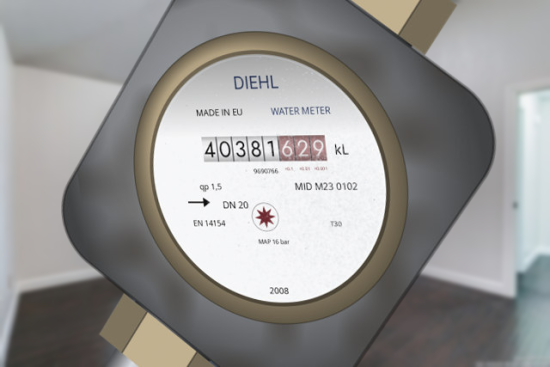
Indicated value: 40381.629kL
